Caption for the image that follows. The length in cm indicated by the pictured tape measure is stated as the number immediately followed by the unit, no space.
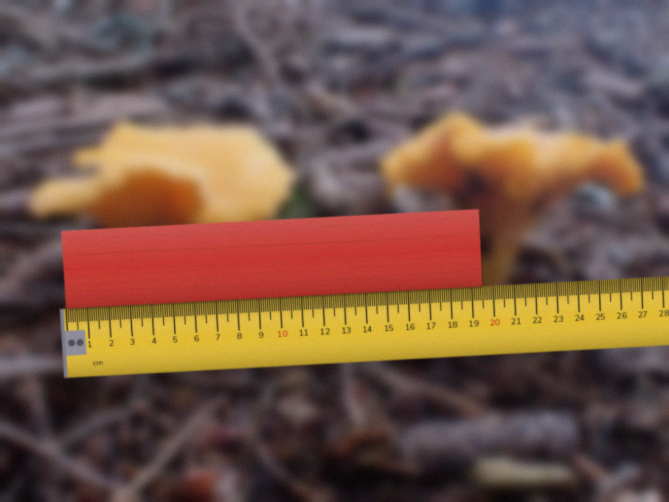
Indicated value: 19.5cm
